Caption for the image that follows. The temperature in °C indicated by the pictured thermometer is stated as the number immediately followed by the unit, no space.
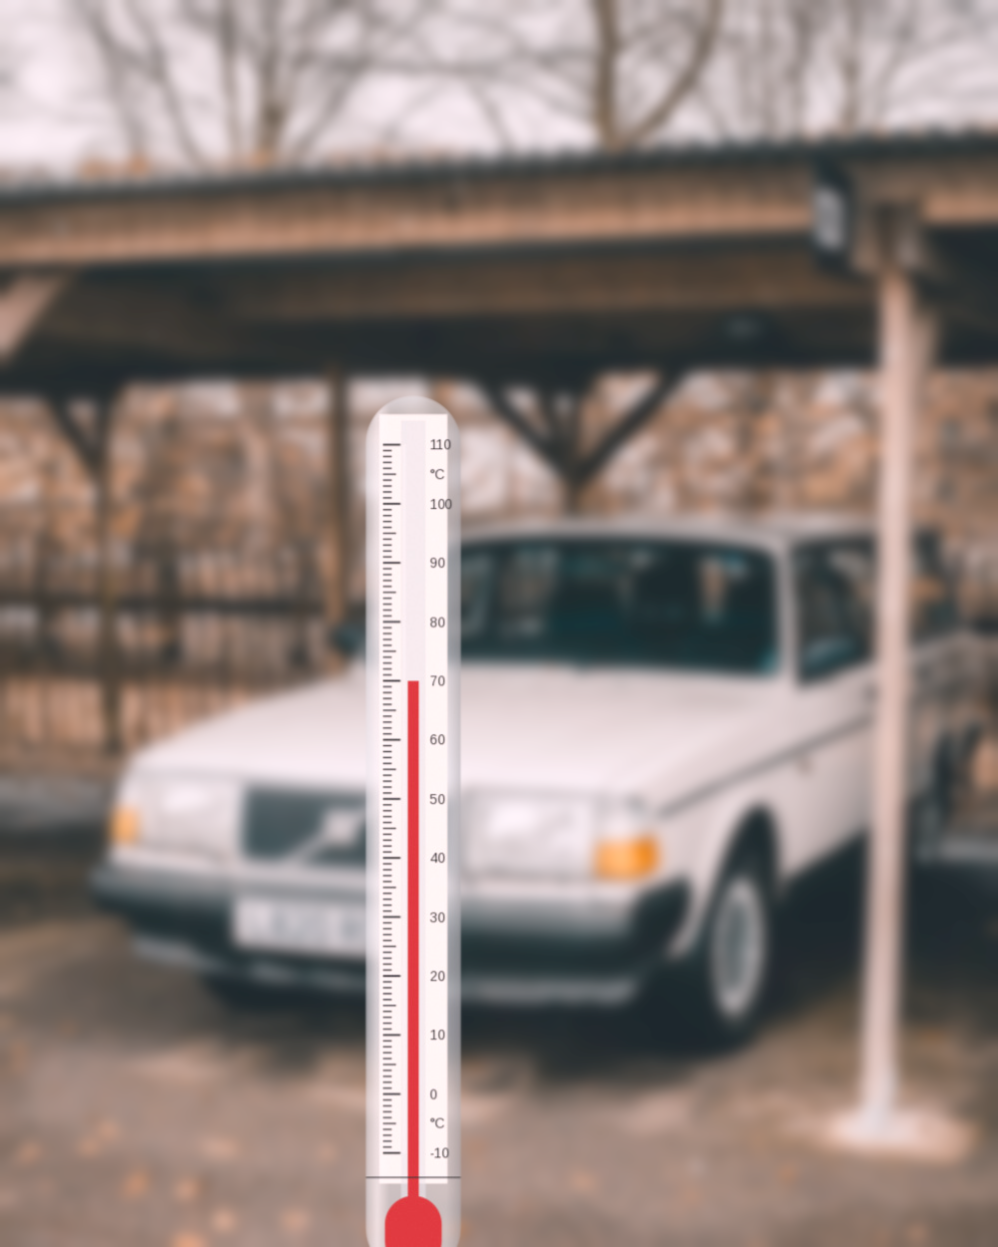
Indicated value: 70°C
